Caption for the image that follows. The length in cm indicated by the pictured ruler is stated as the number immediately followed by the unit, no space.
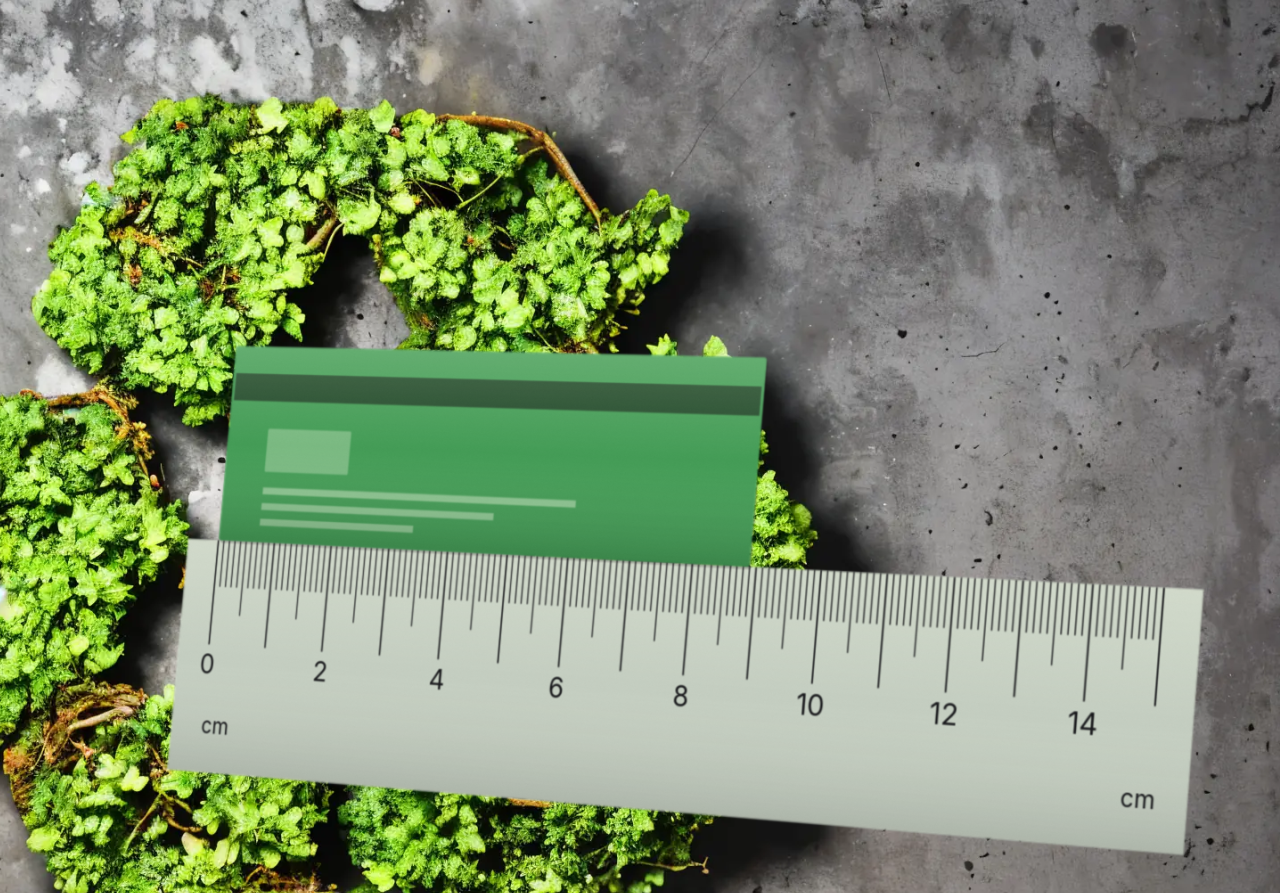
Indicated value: 8.9cm
